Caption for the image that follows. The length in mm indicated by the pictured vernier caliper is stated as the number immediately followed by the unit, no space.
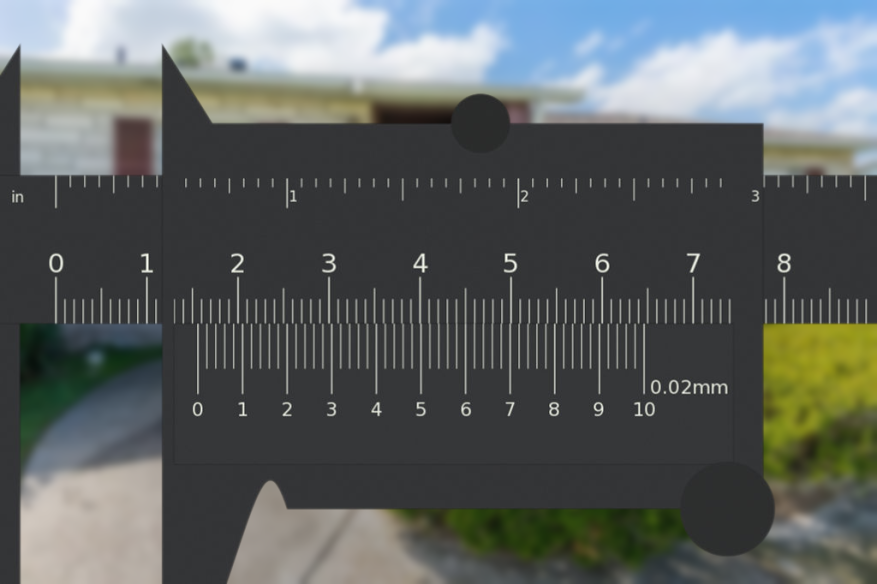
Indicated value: 15.6mm
